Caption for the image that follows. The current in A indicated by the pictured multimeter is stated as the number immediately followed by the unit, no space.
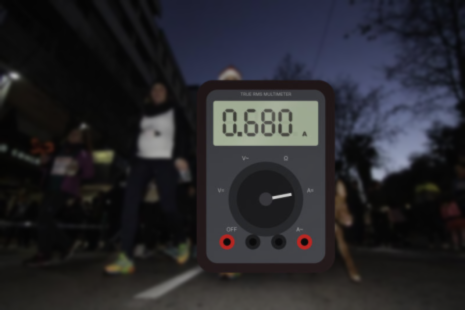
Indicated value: 0.680A
